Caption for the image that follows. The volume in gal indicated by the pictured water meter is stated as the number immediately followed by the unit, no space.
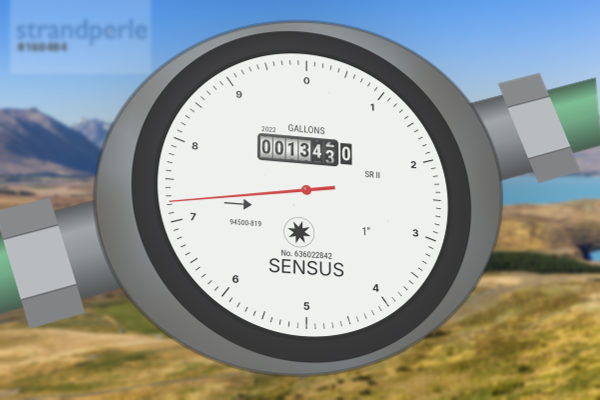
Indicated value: 13427.2gal
